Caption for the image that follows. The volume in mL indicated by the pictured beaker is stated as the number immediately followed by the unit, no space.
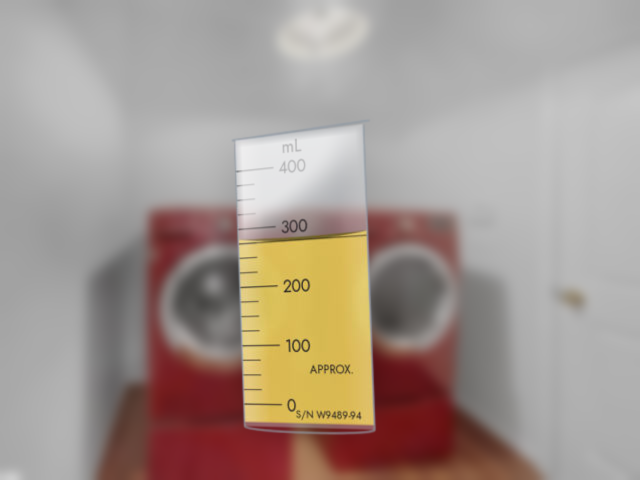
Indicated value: 275mL
